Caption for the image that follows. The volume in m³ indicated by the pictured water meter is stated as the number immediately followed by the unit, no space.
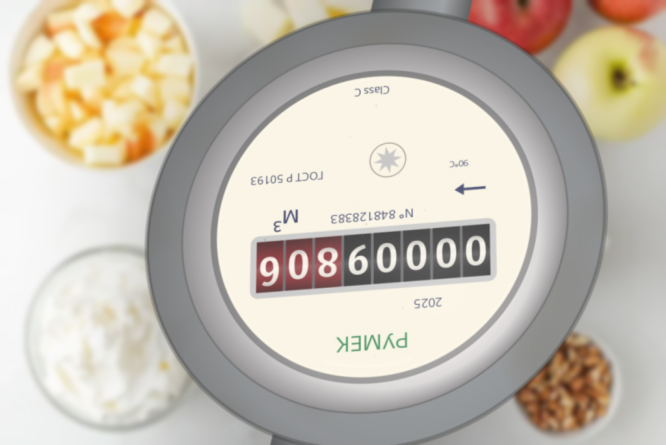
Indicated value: 9.806m³
